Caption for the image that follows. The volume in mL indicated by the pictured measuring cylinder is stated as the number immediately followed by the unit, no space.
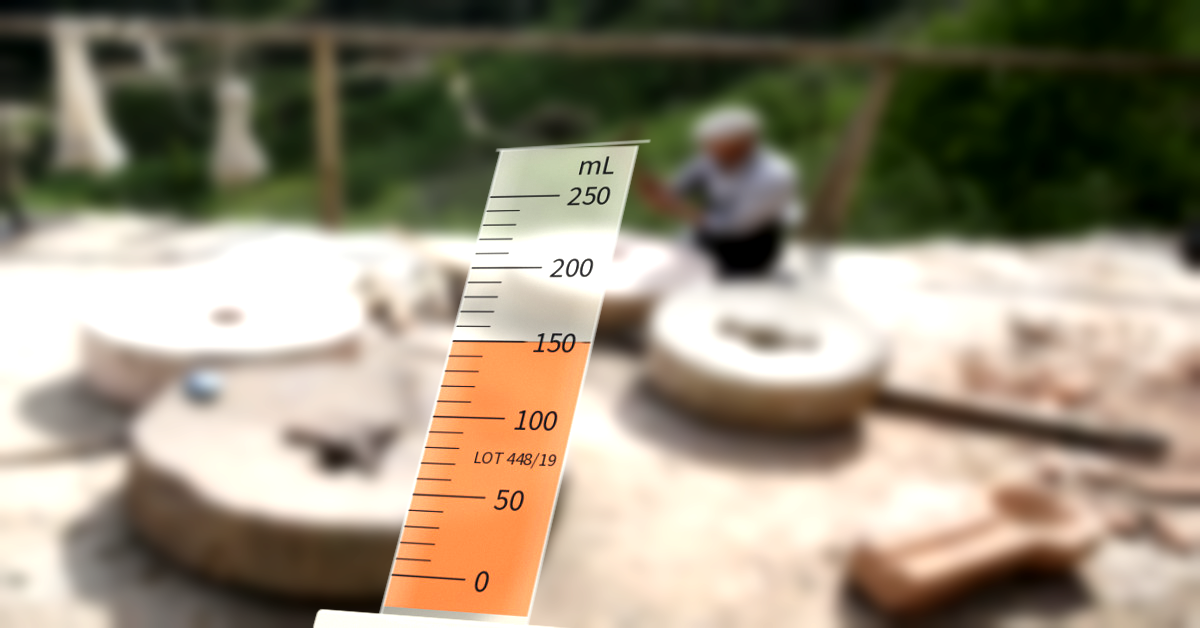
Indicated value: 150mL
